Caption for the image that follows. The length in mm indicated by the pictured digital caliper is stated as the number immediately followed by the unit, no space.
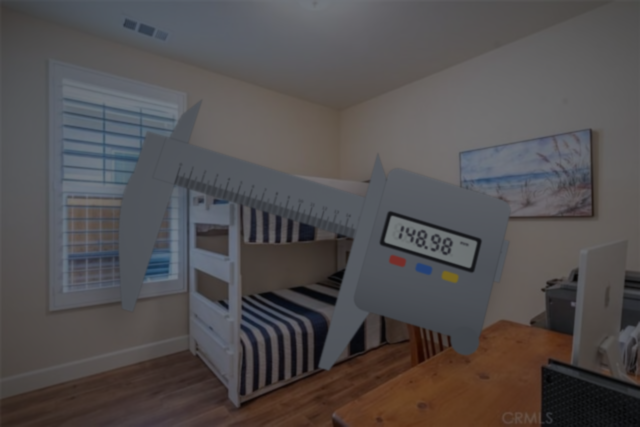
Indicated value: 148.98mm
